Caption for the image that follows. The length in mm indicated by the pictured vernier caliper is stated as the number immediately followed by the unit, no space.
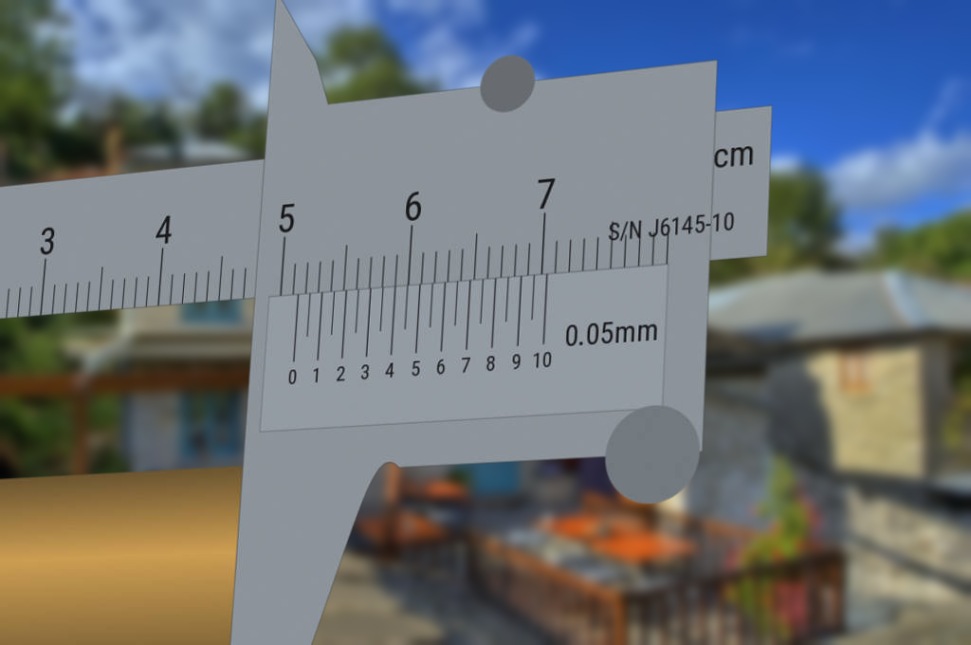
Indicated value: 51.4mm
